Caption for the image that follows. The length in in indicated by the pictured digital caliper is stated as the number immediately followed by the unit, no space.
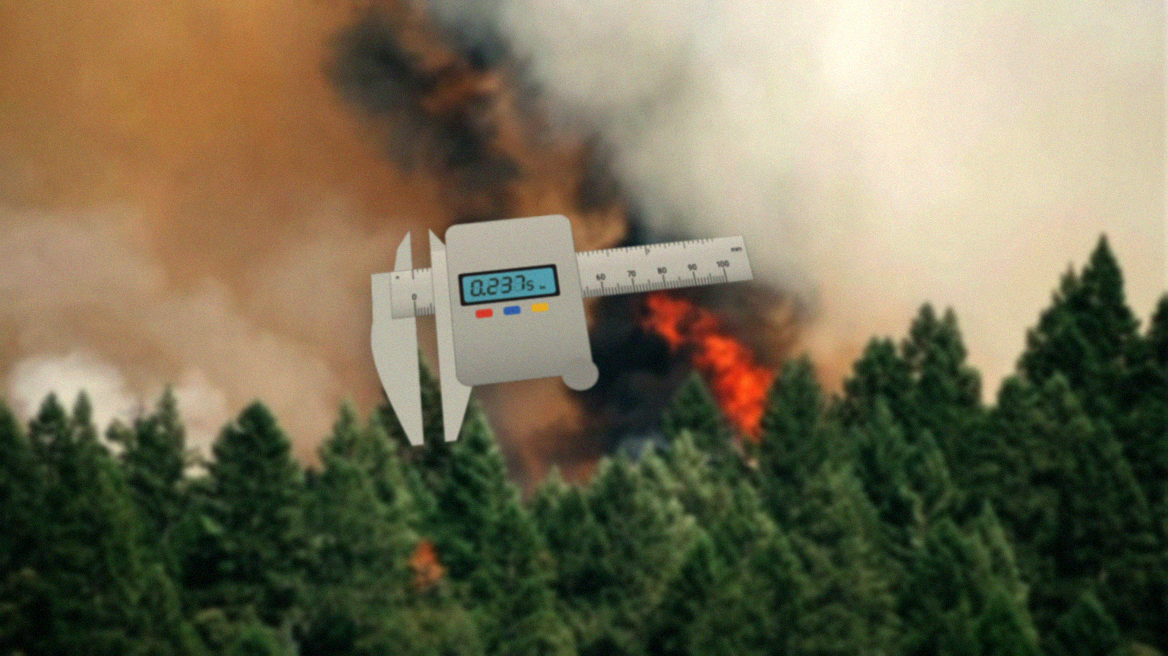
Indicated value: 0.2375in
